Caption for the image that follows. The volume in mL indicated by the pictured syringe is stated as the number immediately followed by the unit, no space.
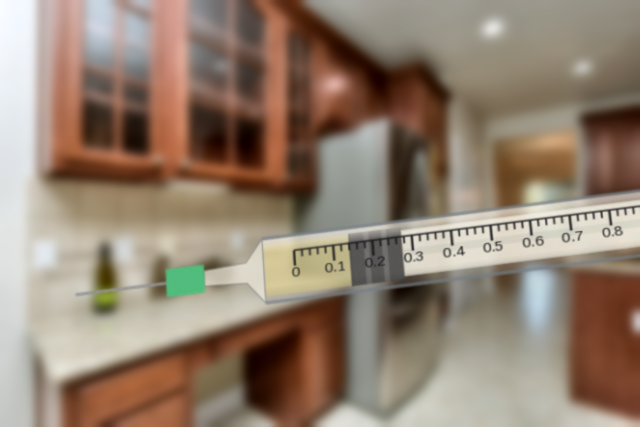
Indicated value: 0.14mL
